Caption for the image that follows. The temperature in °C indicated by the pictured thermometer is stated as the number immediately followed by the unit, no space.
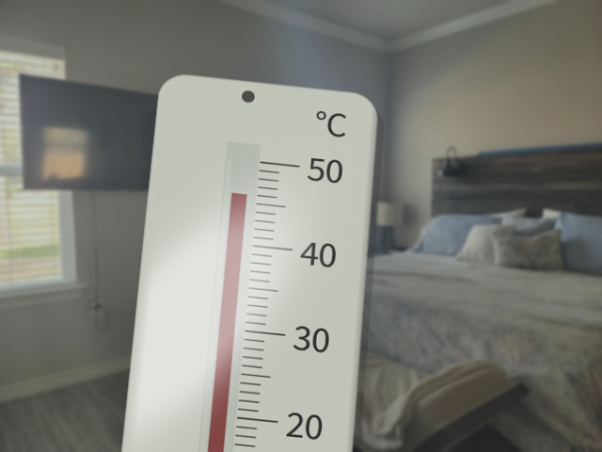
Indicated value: 46°C
